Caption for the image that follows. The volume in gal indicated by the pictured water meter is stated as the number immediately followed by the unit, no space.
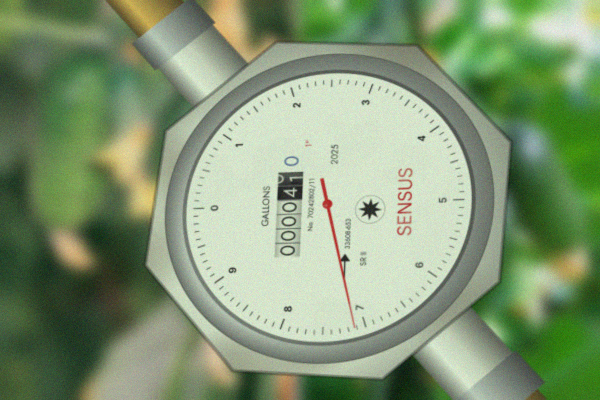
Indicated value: 407.1gal
